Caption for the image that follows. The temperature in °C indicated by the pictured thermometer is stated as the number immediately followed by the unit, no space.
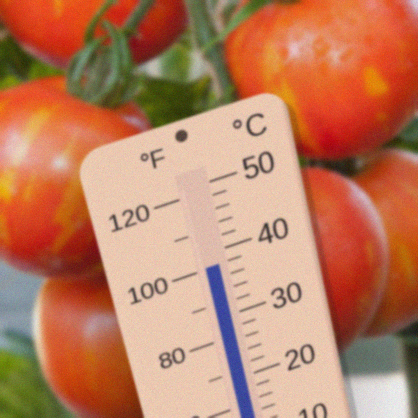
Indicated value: 38°C
